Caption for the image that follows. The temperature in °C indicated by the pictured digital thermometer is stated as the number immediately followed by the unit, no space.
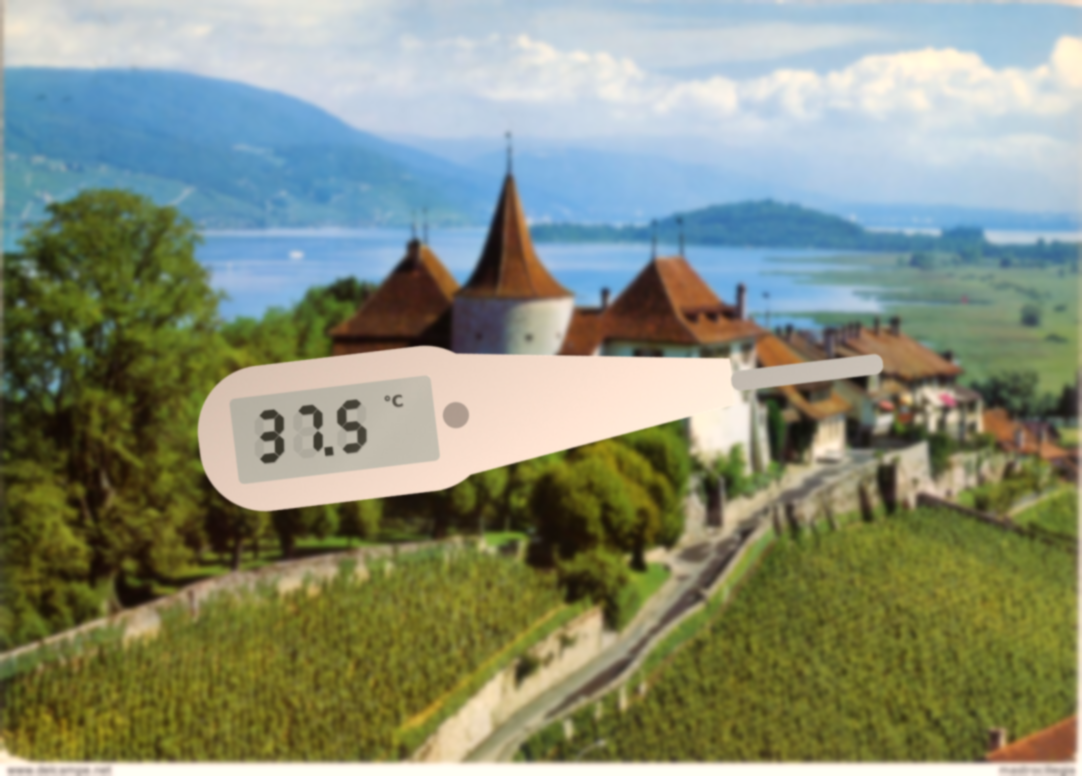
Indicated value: 37.5°C
